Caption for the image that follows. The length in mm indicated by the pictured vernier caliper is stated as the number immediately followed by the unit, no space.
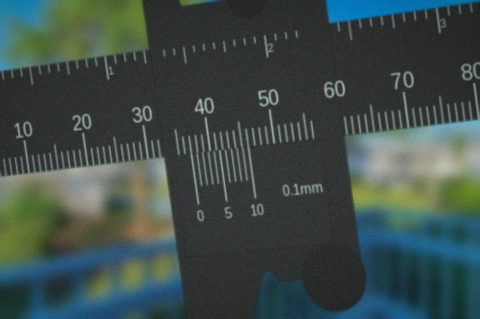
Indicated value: 37.0mm
